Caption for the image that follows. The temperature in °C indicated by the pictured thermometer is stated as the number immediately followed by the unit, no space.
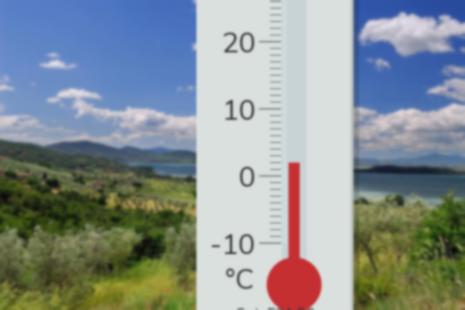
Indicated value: 2°C
